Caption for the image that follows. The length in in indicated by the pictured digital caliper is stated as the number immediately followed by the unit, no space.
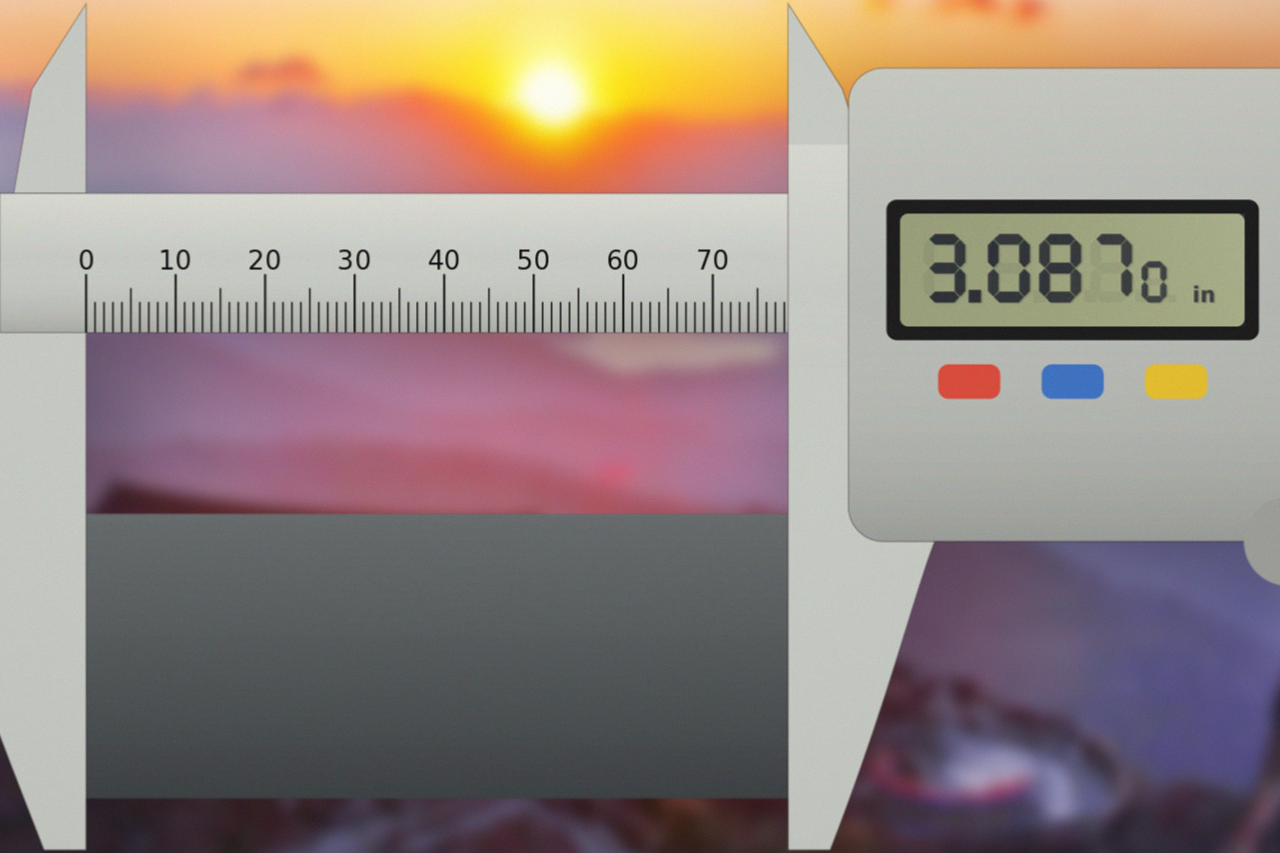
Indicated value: 3.0870in
